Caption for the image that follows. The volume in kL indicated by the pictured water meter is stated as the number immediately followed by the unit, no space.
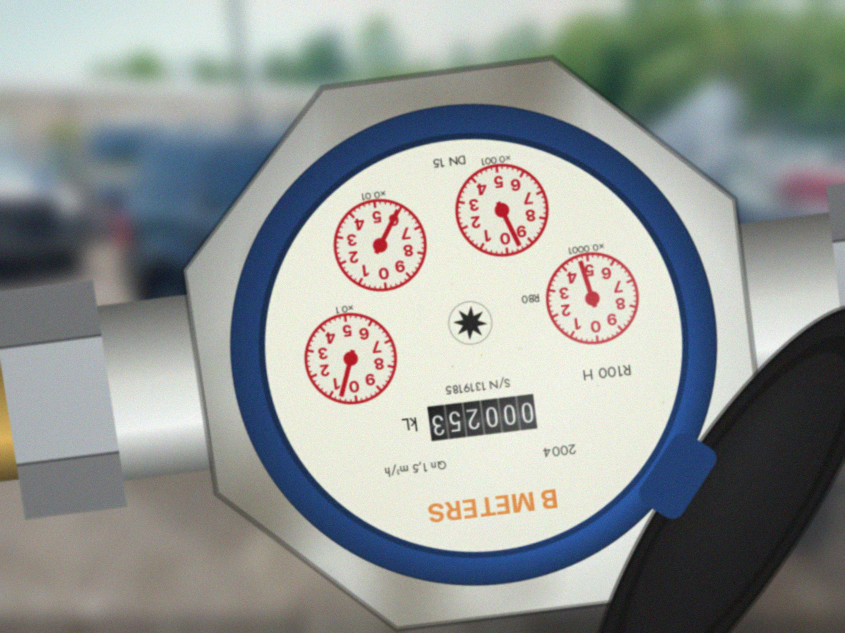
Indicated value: 253.0594kL
